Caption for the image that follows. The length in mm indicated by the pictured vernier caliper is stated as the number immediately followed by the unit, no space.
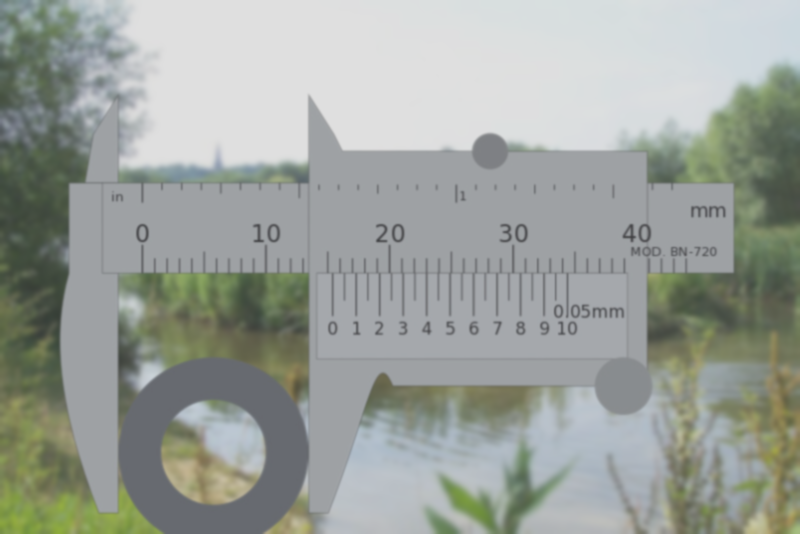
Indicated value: 15.4mm
